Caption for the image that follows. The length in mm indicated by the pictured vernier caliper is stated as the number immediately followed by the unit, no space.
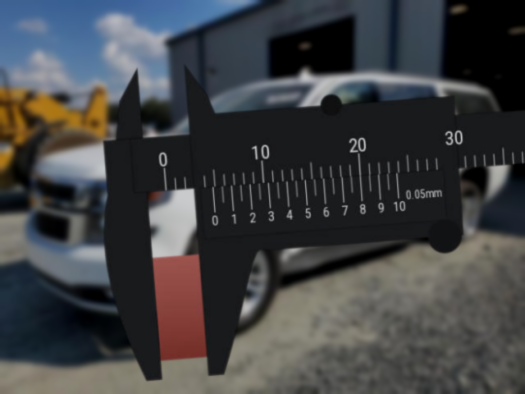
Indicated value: 4.8mm
